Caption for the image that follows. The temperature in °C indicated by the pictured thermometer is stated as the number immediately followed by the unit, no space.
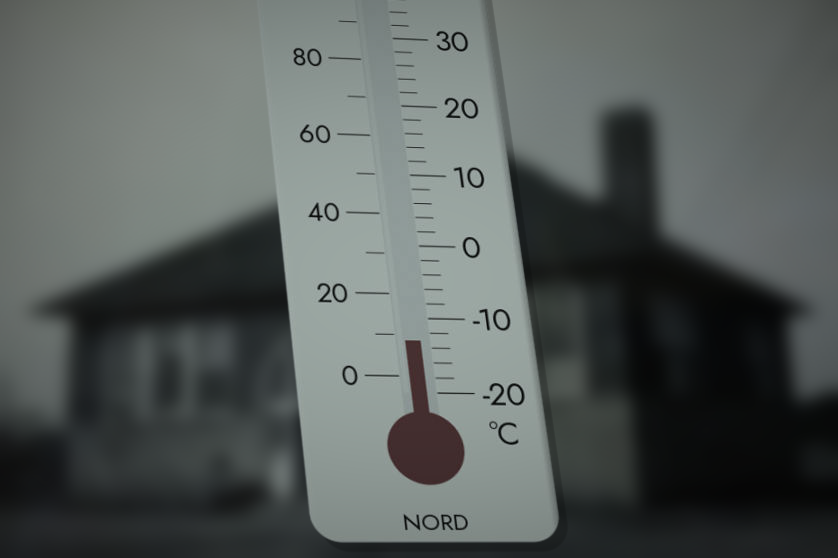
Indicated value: -13°C
